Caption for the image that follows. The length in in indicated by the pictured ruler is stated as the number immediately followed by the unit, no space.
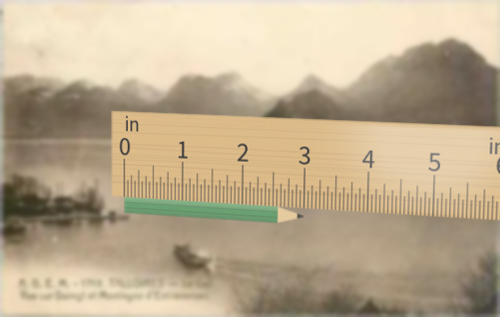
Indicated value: 3in
